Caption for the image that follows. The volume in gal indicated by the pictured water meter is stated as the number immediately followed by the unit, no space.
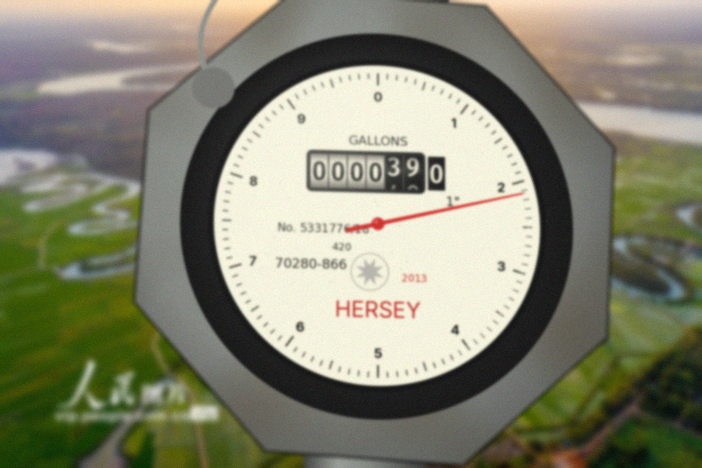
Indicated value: 392.1gal
